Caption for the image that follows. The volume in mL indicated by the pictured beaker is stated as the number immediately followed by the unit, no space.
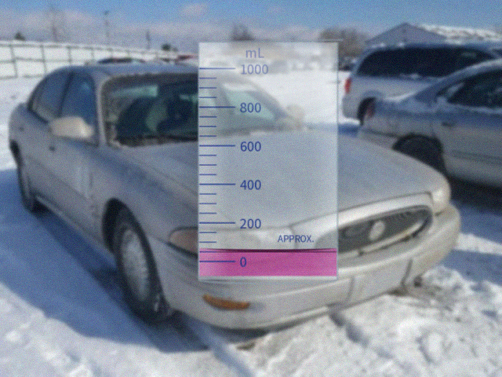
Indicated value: 50mL
